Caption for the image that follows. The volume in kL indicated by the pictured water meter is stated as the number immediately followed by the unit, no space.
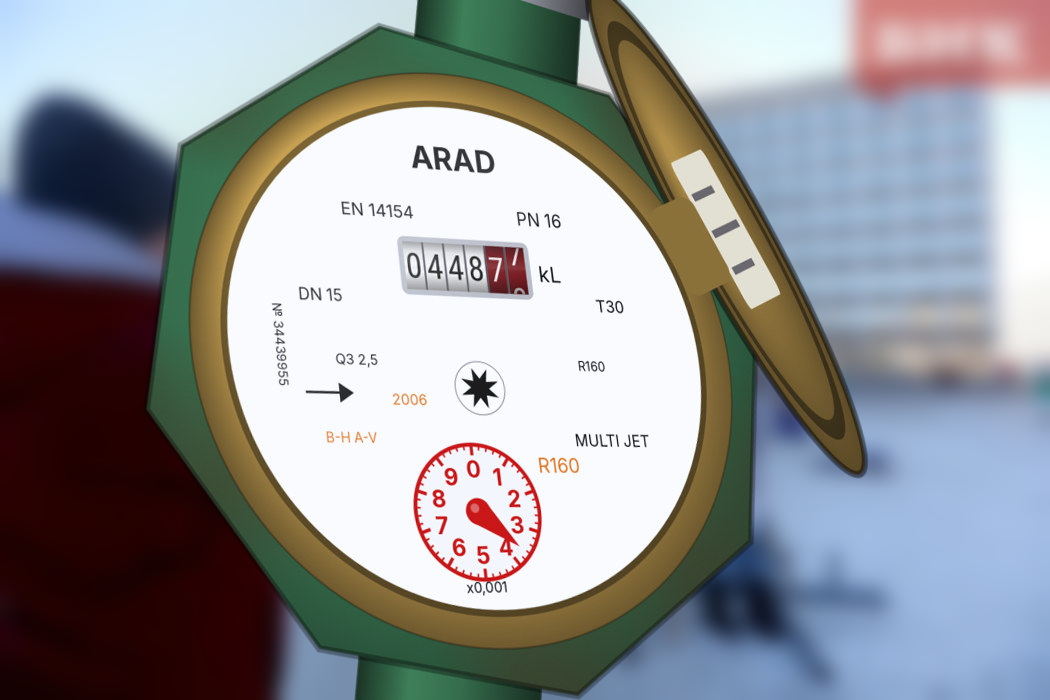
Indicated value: 448.773kL
